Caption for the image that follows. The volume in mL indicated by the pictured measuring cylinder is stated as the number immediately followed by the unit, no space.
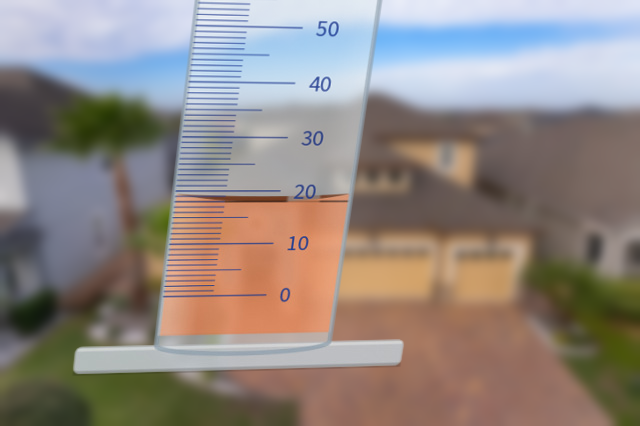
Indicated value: 18mL
